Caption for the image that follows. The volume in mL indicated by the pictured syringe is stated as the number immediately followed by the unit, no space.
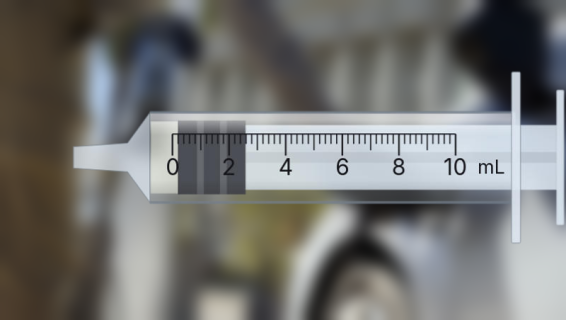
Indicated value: 0.2mL
